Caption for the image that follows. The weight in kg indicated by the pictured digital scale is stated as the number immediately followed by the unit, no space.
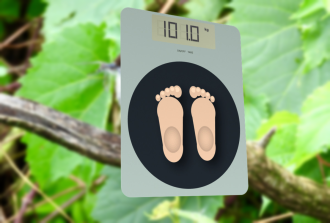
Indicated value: 101.0kg
